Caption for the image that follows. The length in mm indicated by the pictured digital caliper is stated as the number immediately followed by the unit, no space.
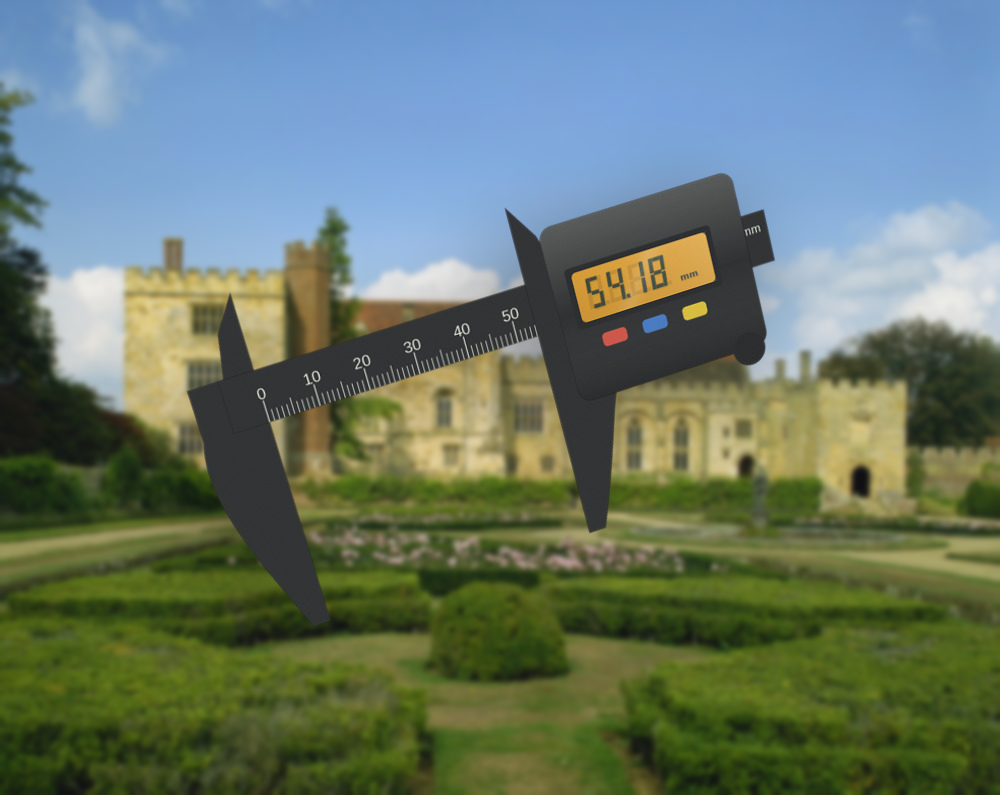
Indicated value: 54.18mm
